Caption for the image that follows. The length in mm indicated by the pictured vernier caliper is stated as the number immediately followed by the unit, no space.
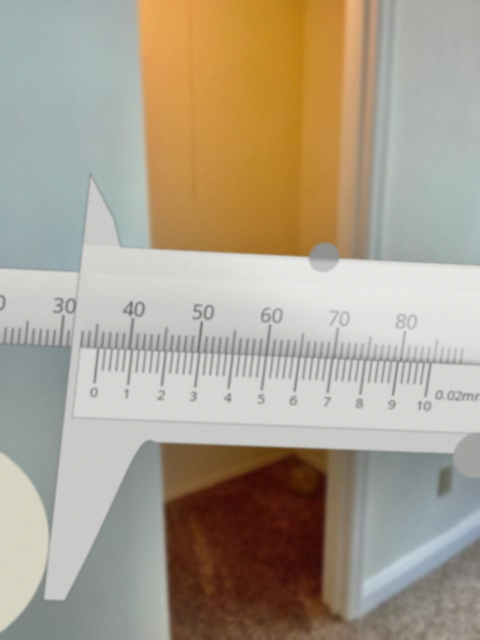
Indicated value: 35.5mm
